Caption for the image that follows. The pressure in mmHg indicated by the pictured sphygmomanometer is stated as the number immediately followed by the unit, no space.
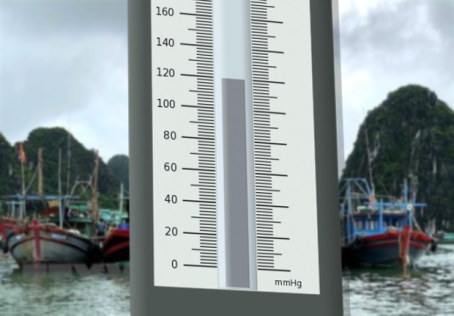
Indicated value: 120mmHg
